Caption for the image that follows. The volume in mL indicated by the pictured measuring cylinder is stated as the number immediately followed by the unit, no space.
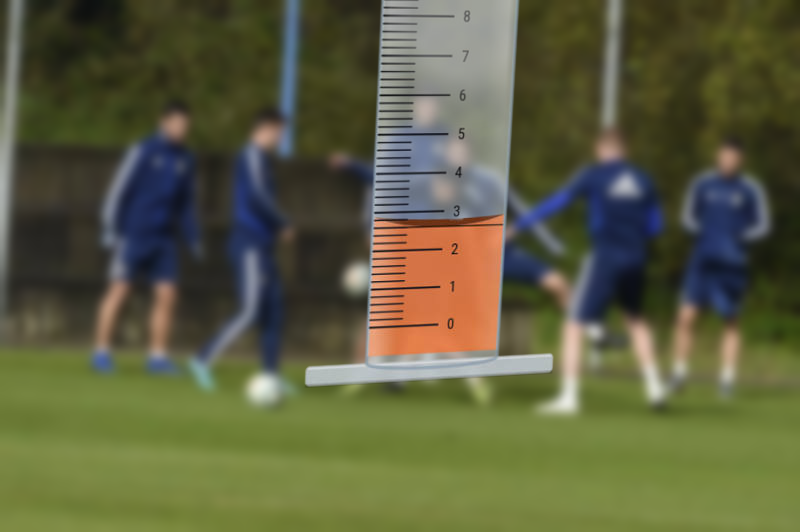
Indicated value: 2.6mL
